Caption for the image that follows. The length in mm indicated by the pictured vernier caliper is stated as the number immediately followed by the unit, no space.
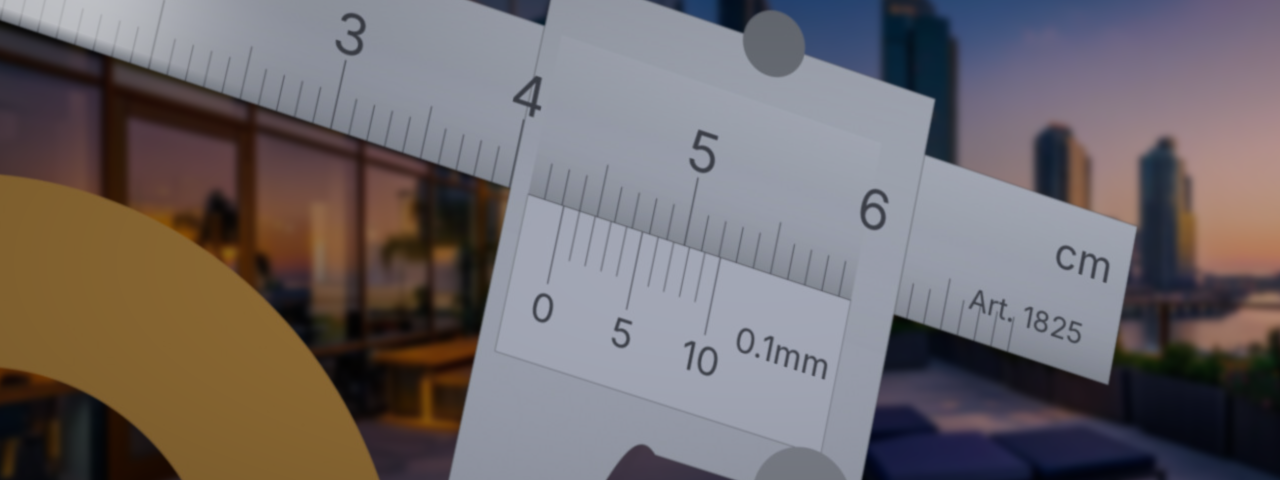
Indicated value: 43.1mm
